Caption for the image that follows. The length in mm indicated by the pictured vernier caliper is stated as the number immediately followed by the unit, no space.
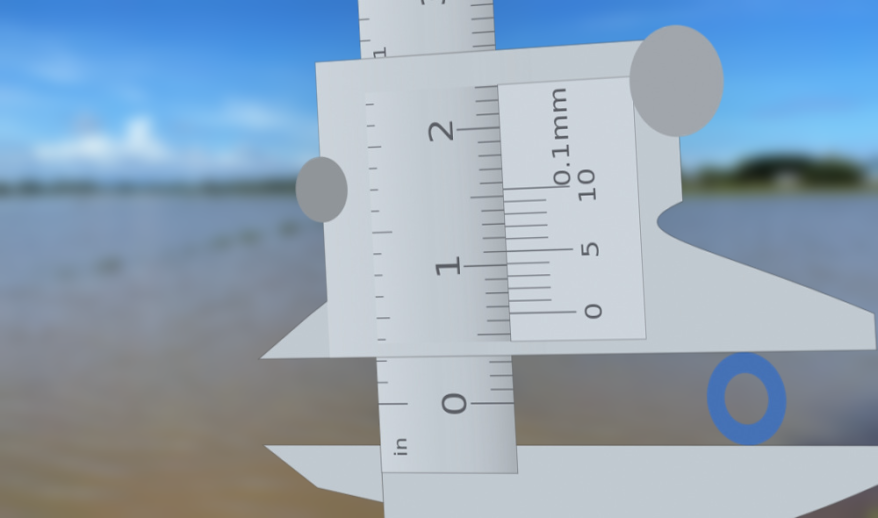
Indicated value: 6.5mm
